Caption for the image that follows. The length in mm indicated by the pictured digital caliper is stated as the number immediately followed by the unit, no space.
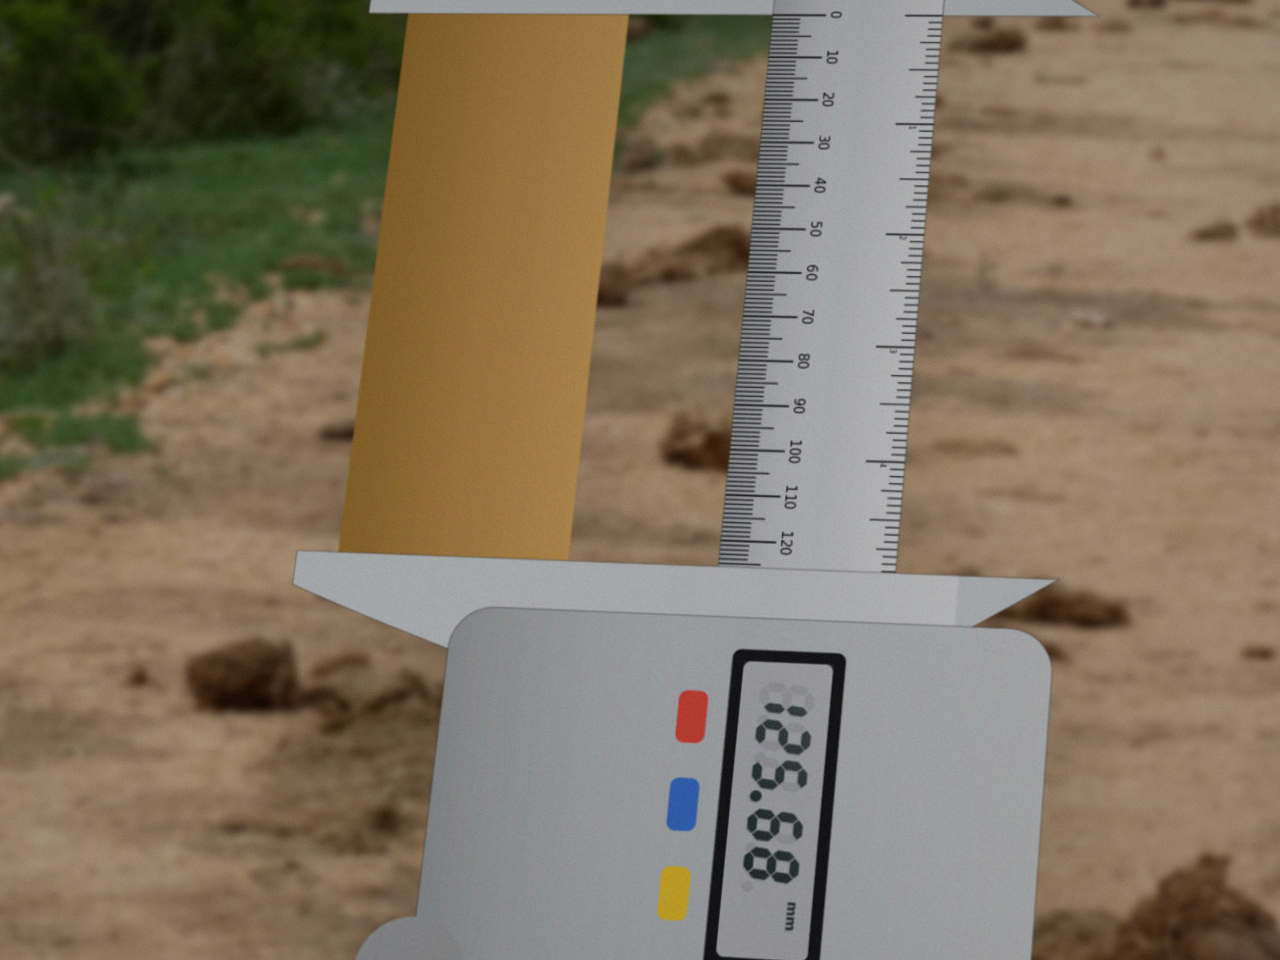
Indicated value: 125.68mm
